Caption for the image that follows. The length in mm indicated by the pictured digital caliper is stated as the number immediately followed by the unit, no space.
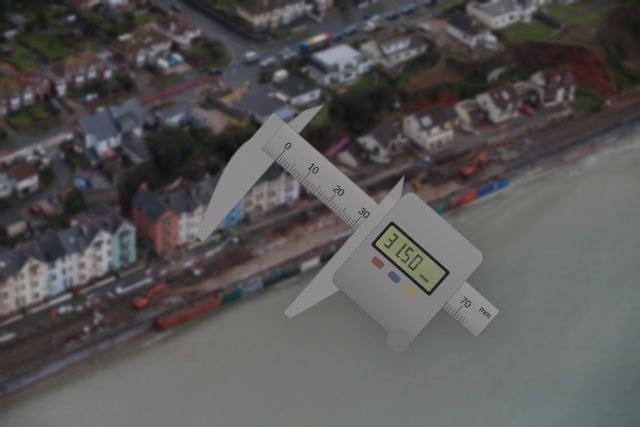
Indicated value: 31.50mm
